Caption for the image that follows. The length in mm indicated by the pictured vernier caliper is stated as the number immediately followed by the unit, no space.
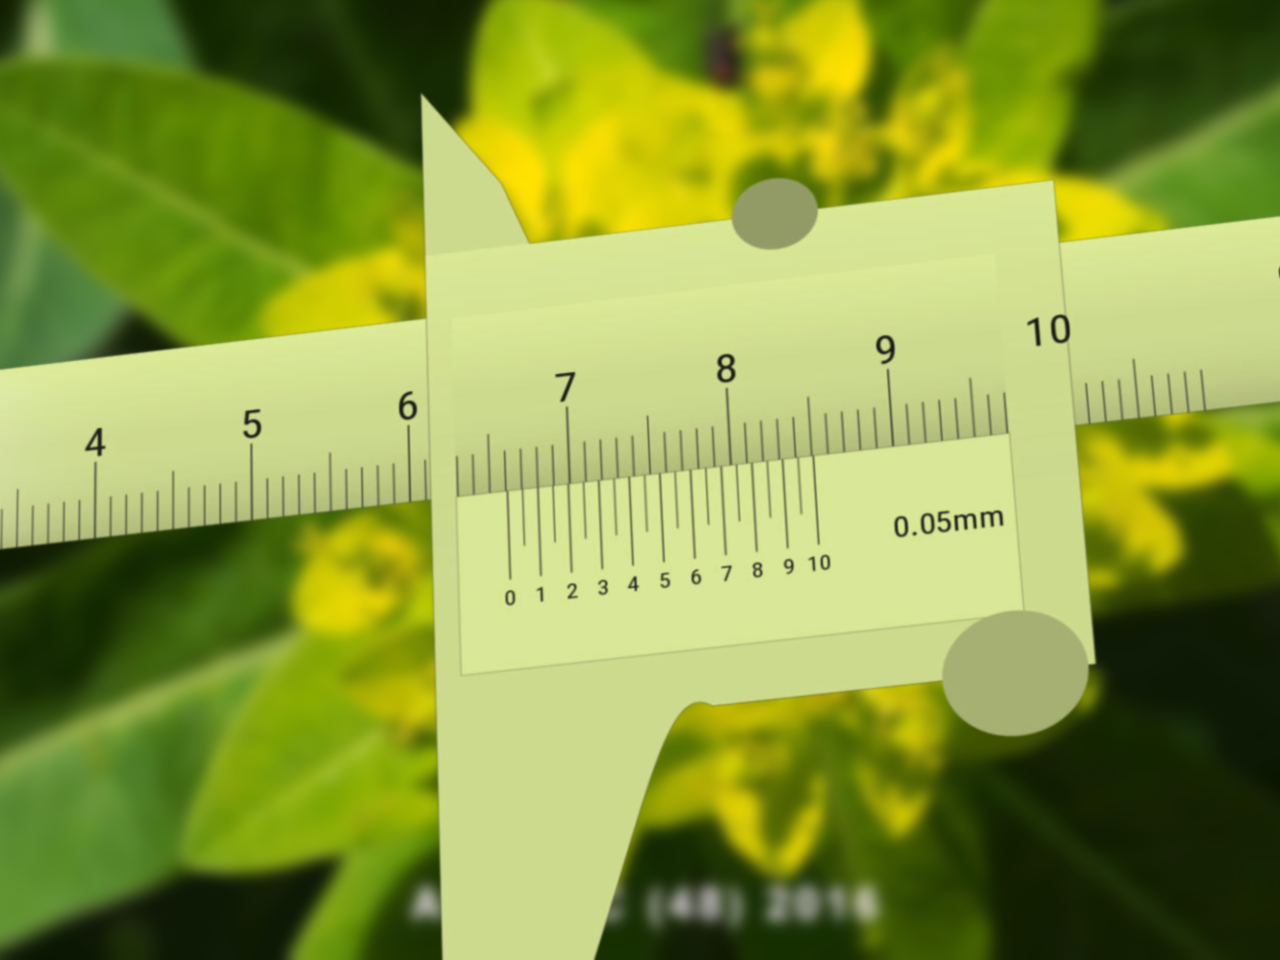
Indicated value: 66.1mm
